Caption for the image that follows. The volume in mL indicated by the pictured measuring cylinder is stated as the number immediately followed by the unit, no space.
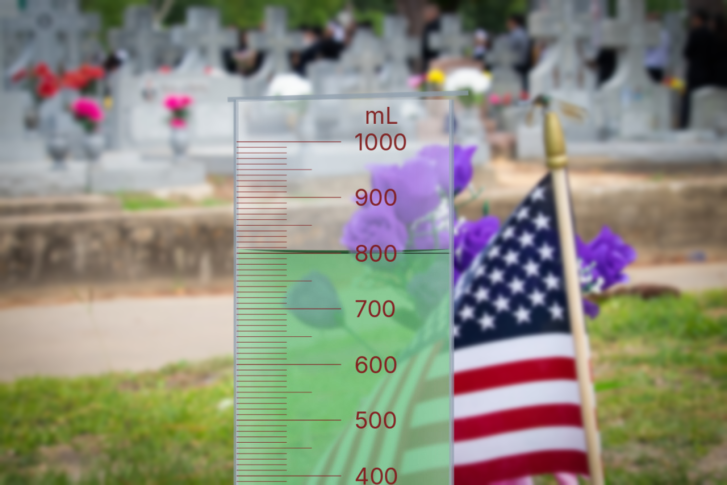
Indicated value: 800mL
